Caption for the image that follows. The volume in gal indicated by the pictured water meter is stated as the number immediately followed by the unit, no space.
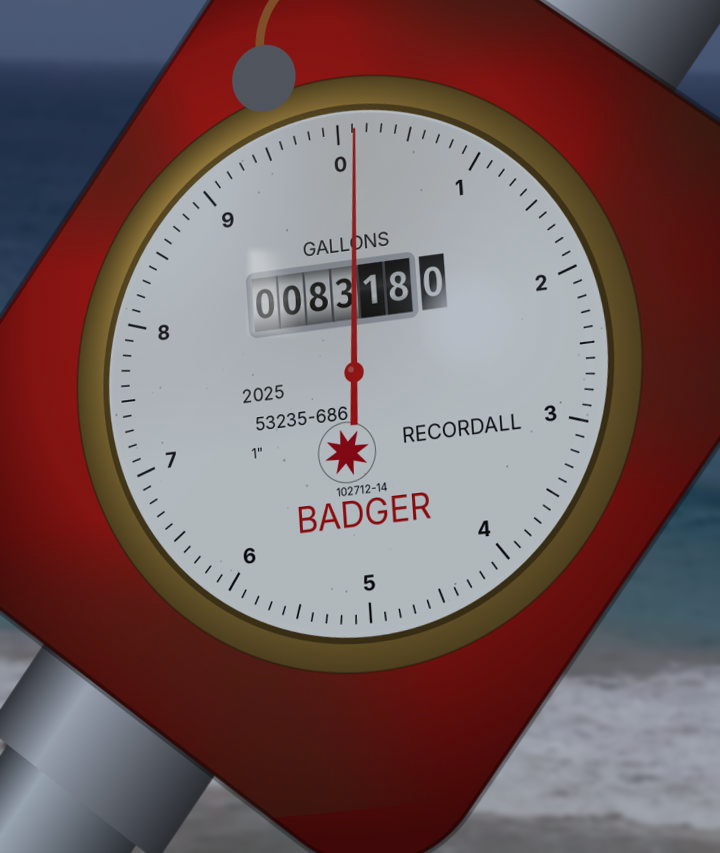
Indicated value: 83180.1gal
